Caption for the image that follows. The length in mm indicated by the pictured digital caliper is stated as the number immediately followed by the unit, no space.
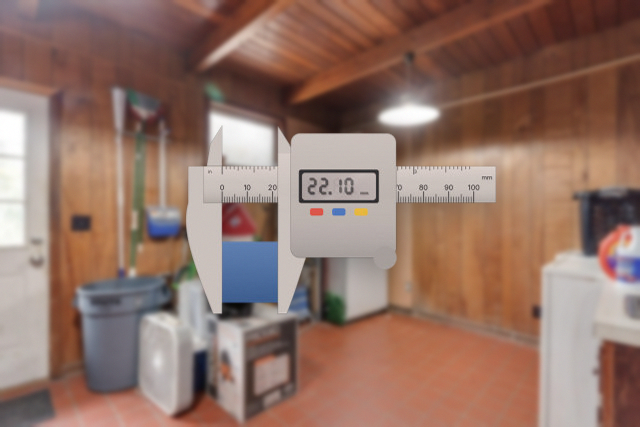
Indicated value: 22.10mm
